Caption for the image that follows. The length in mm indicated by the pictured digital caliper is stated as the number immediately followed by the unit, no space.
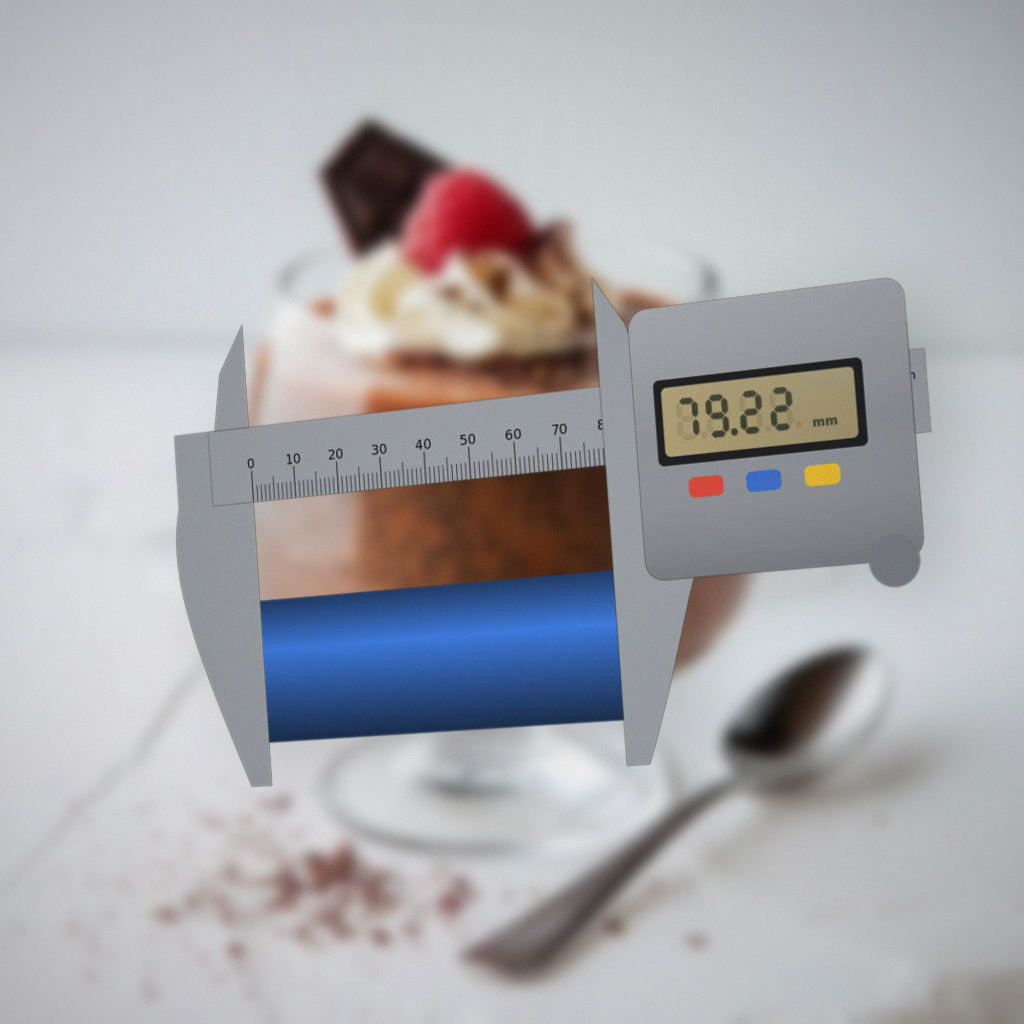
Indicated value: 79.22mm
